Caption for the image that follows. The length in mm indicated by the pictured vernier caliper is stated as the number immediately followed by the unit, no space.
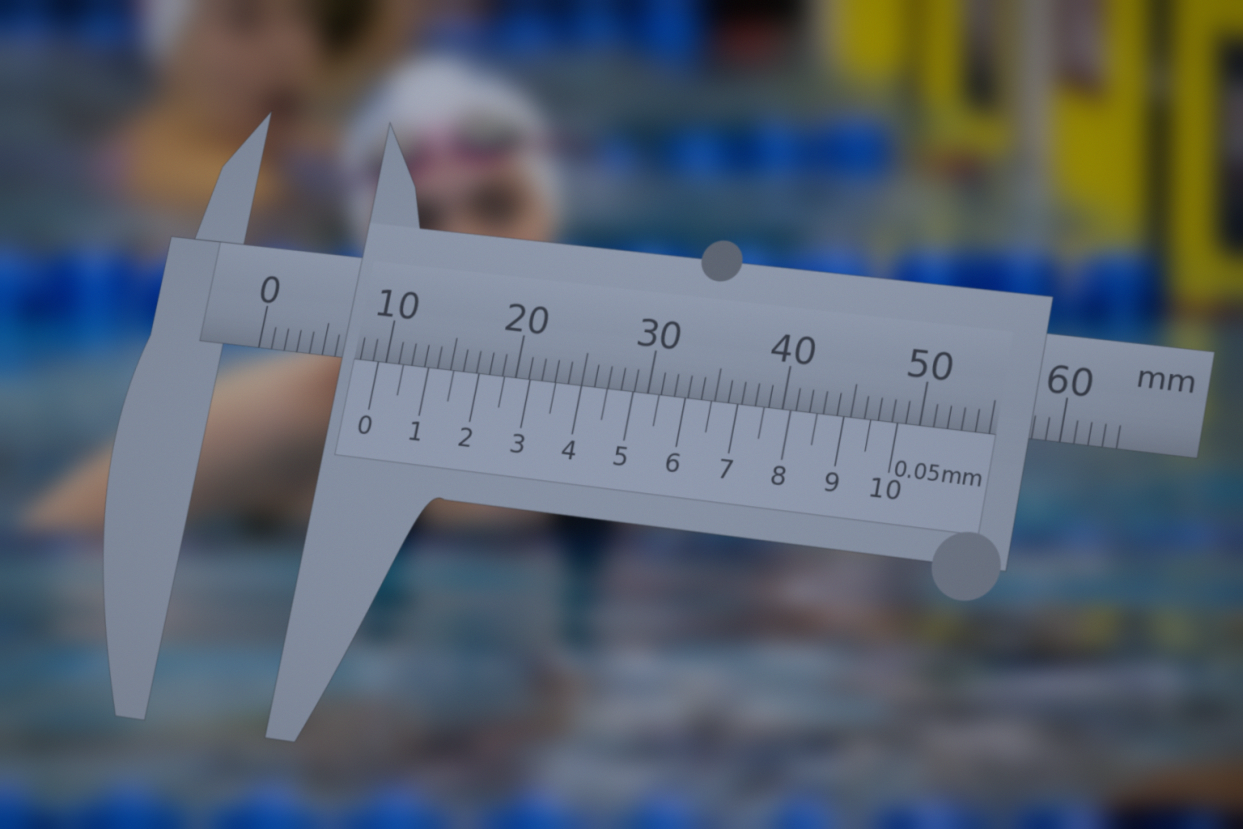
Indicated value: 9.4mm
